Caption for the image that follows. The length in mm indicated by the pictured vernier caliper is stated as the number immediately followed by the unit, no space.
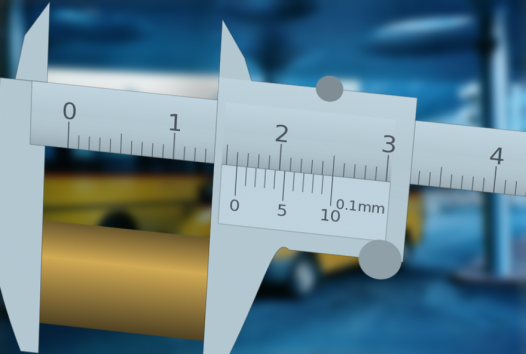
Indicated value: 16.0mm
